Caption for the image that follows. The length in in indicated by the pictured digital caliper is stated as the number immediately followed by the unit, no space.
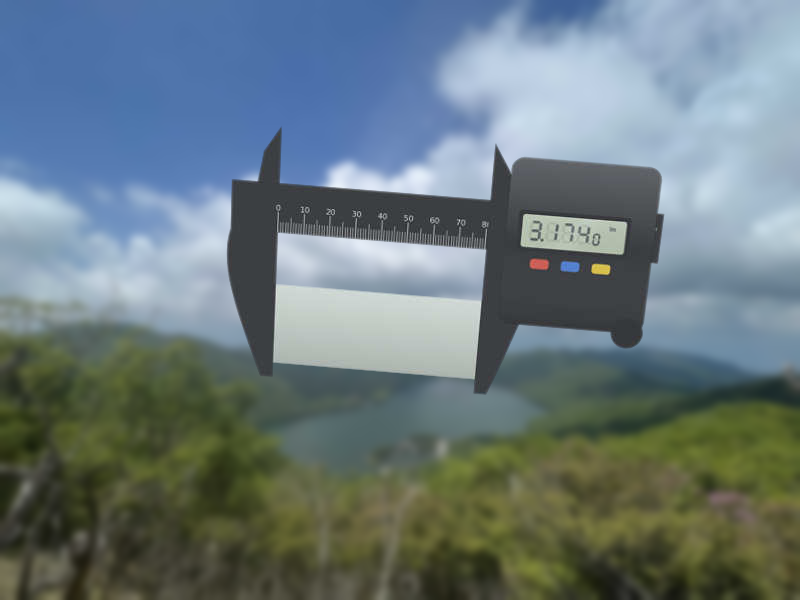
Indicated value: 3.1740in
